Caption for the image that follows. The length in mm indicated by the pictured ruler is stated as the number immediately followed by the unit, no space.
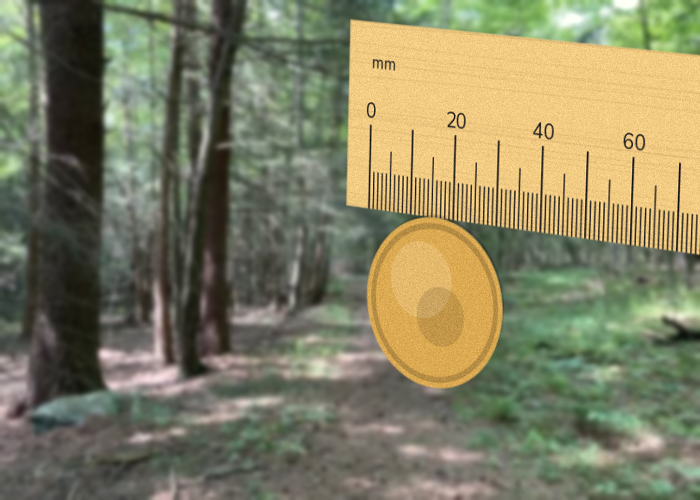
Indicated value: 32mm
